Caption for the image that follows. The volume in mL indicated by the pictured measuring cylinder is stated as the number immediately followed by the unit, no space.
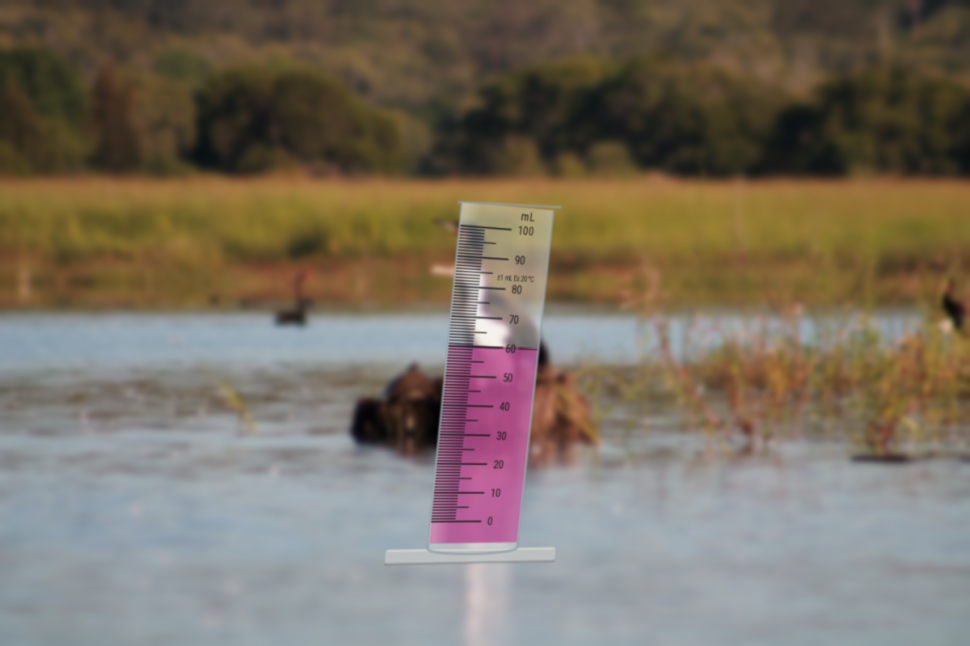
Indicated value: 60mL
